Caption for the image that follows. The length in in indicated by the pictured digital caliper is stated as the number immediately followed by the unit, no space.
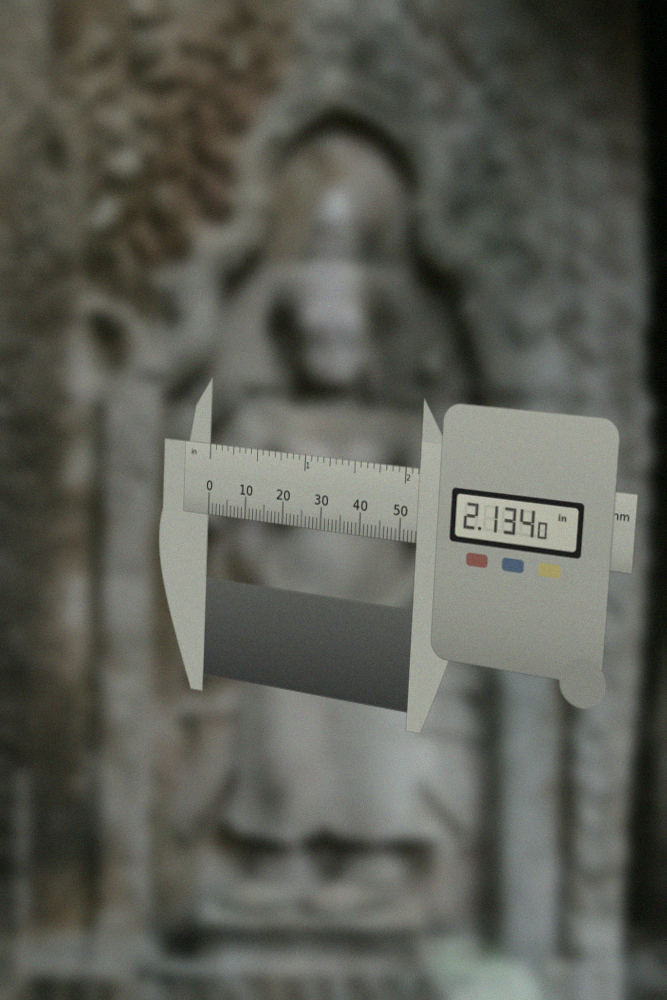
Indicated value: 2.1340in
